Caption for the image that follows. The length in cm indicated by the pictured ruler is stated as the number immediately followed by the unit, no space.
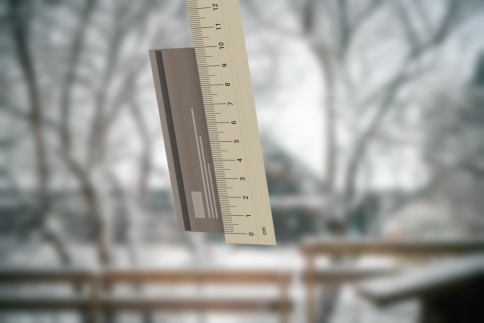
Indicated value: 10cm
